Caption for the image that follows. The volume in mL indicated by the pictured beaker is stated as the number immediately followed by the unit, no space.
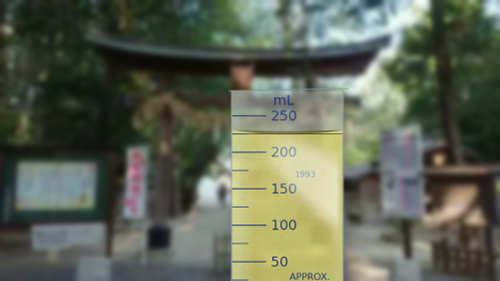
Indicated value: 225mL
